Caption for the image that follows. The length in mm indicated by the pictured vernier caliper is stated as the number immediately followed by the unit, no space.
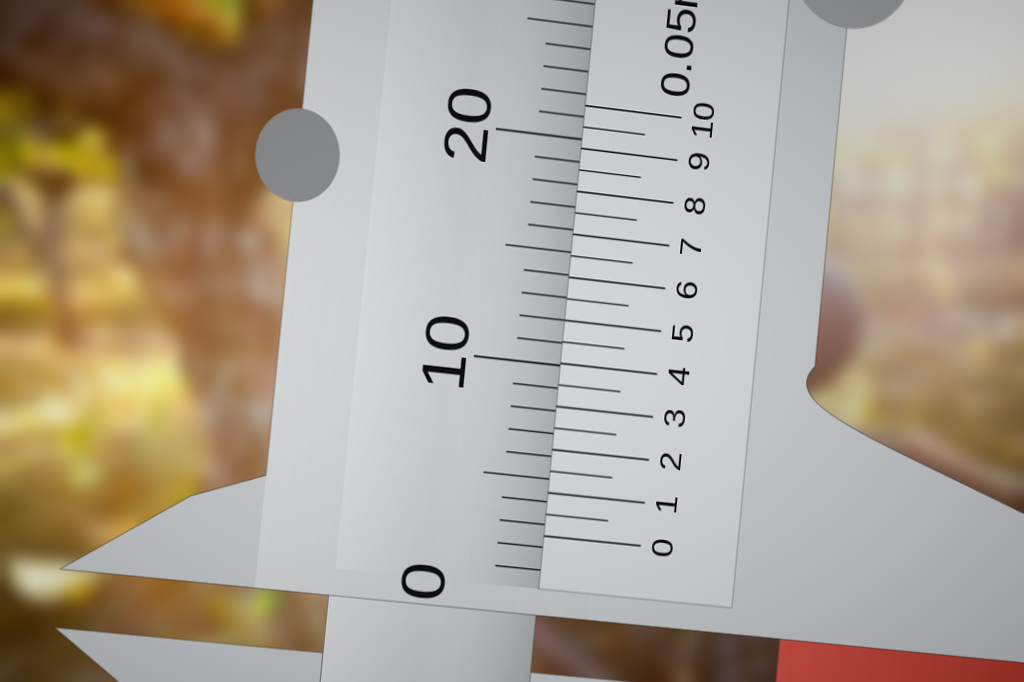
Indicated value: 2.50mm
